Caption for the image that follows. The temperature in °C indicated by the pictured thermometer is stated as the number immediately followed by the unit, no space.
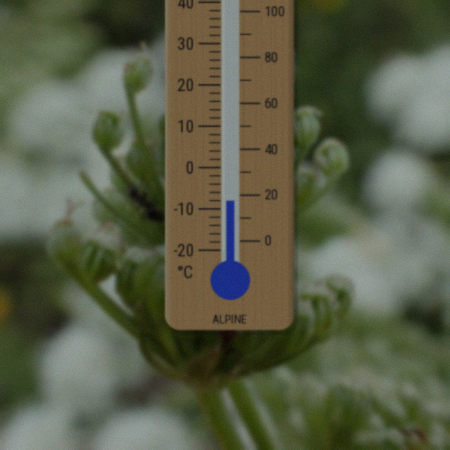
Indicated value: -8°C
